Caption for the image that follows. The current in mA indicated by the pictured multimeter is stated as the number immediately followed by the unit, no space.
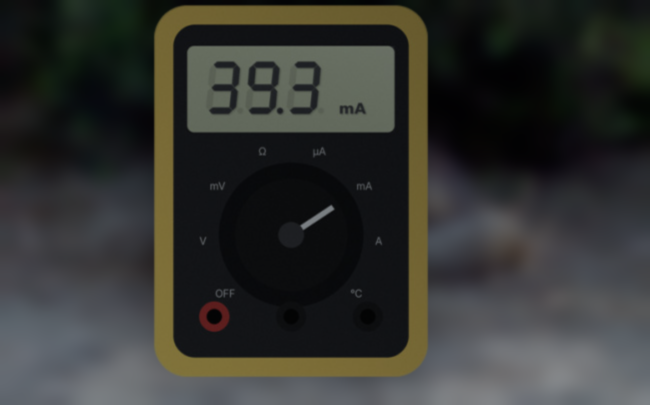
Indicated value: 39.3mA
